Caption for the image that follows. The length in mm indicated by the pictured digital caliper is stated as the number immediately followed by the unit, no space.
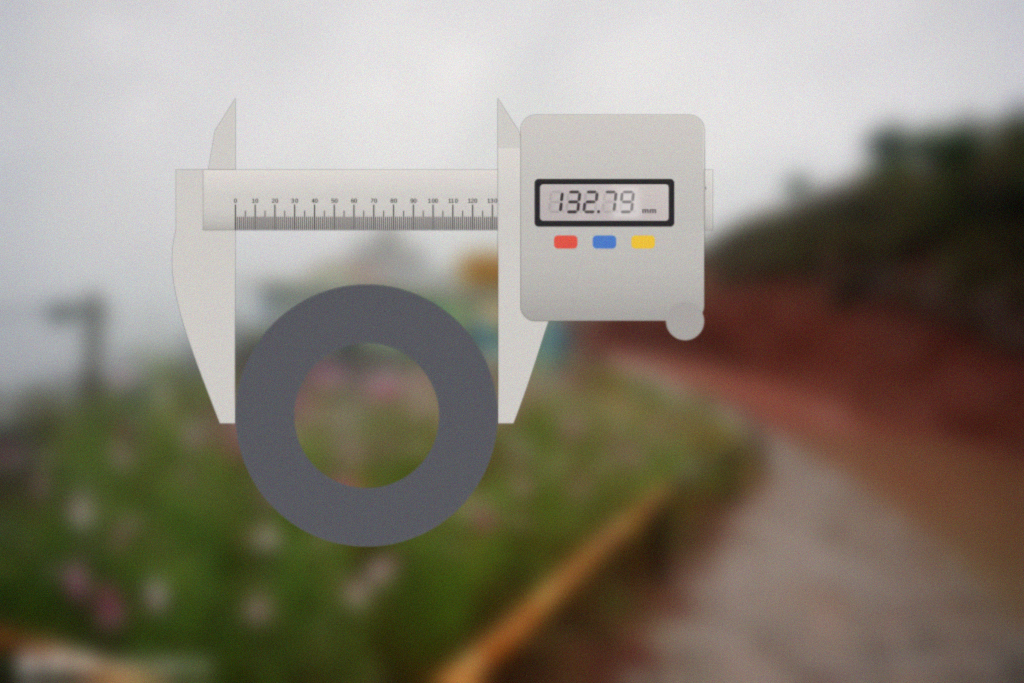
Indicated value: 132.79mm
